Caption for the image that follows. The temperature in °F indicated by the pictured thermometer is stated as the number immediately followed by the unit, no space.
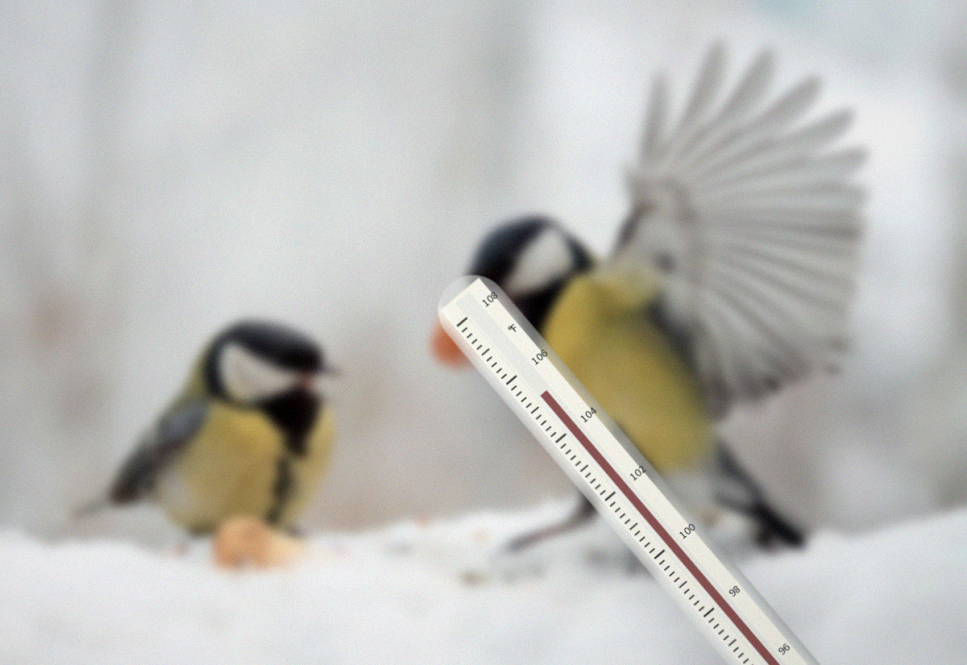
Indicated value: 105.2°F
